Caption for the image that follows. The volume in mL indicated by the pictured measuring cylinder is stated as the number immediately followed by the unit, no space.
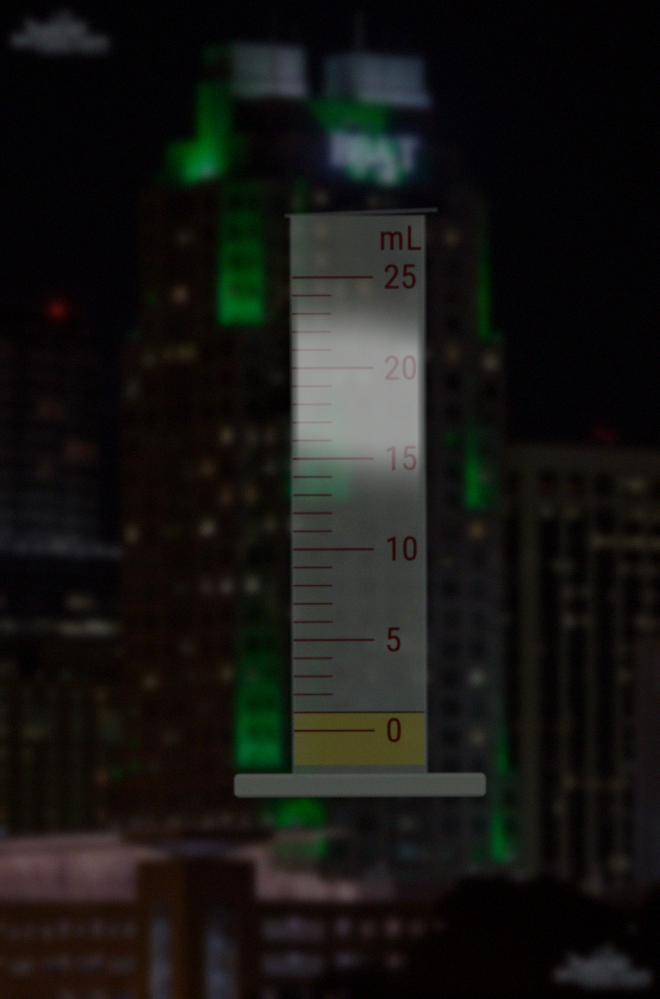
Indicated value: 1mL
